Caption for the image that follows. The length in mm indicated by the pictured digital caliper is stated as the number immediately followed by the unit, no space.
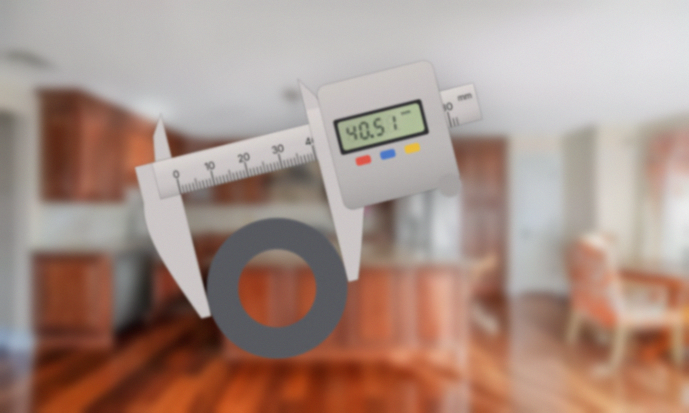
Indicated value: 40.51mm
